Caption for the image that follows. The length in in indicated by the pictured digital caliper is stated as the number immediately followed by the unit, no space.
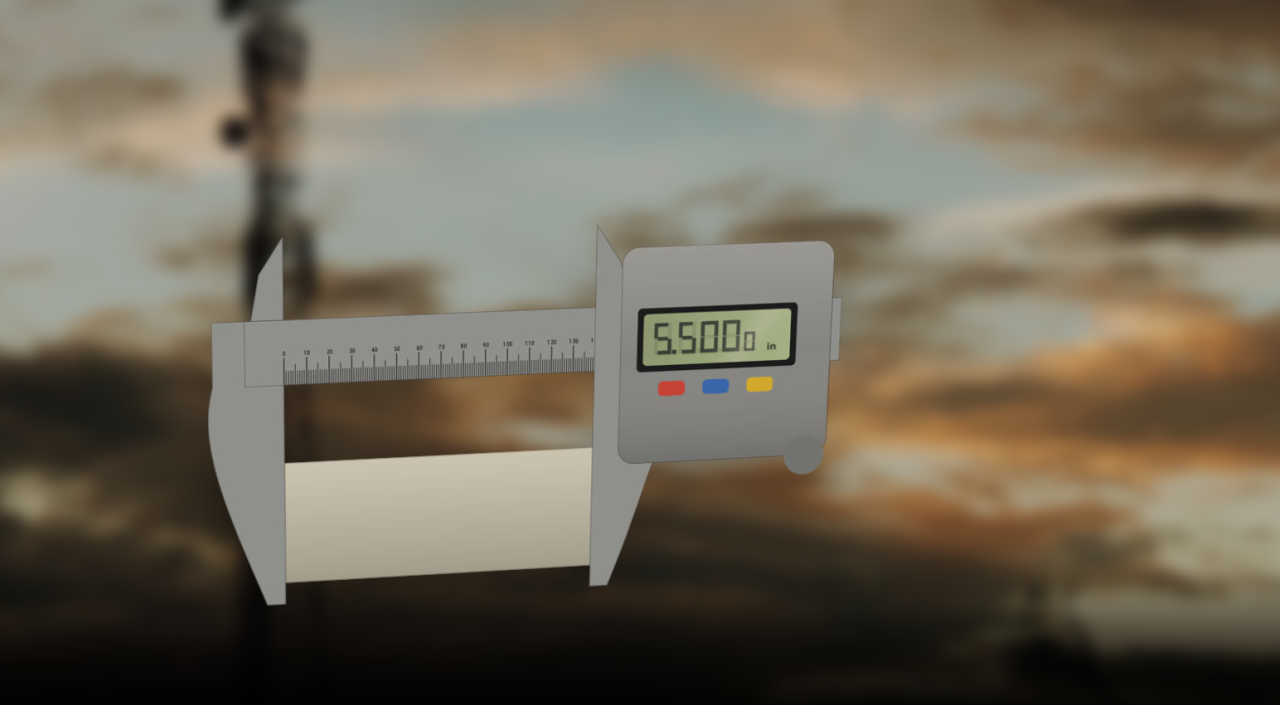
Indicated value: 5.5000in
